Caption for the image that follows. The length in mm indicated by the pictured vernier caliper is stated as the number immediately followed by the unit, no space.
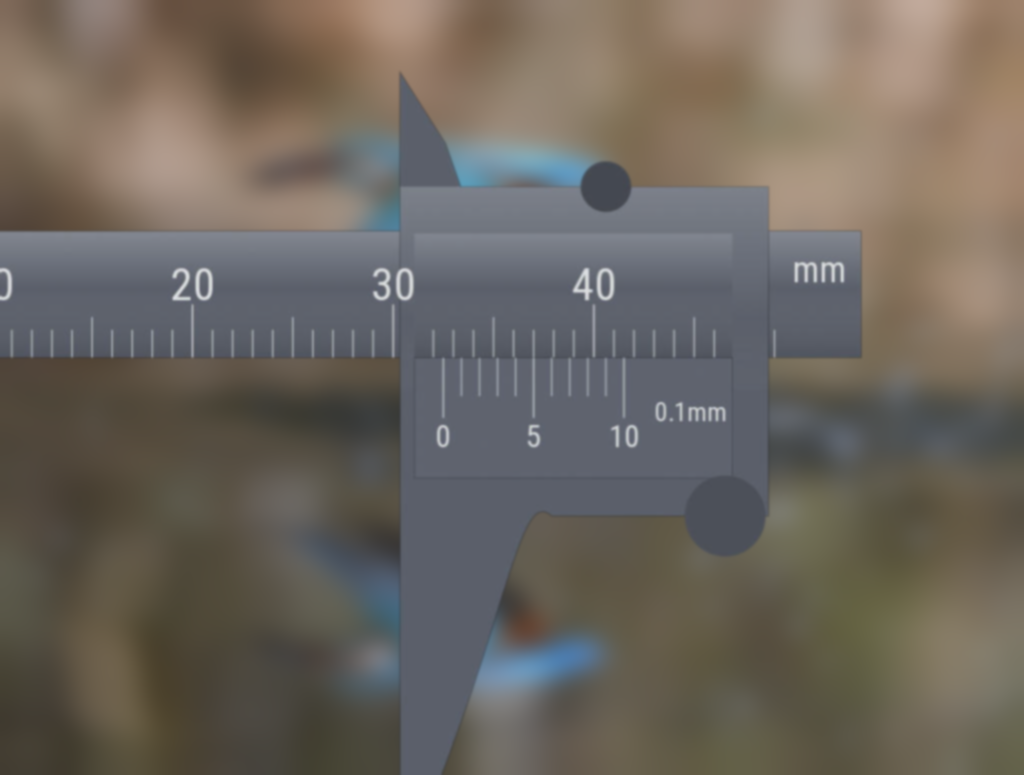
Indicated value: 32.5mm
